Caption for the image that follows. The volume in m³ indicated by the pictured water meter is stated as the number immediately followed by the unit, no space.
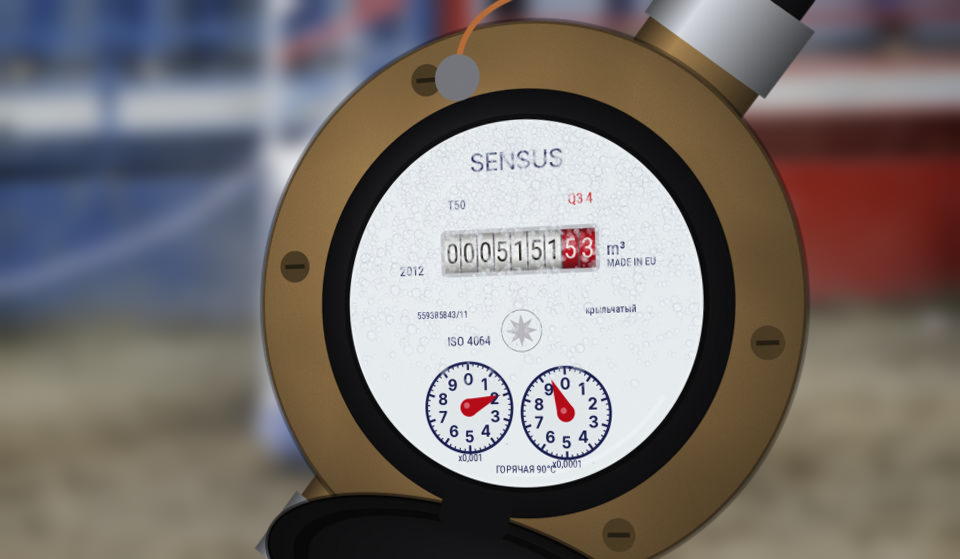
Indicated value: 5151.5319m³
